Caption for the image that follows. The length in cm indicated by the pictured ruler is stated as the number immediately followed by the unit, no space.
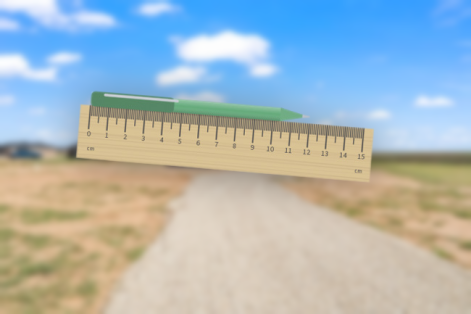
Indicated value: 12cm
